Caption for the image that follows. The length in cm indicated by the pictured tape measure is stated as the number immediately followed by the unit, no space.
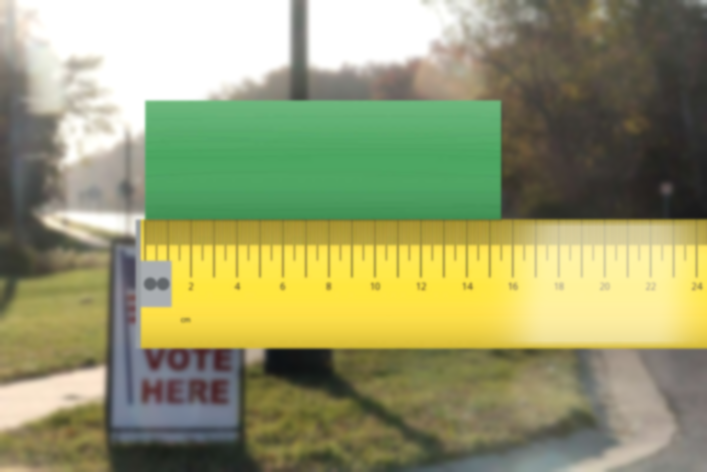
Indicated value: 15.5cm
